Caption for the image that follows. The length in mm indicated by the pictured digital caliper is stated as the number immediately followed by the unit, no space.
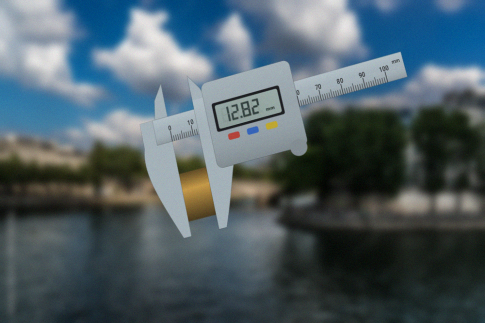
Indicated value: 12.82mm
